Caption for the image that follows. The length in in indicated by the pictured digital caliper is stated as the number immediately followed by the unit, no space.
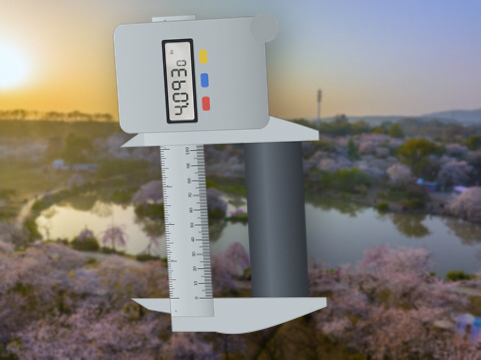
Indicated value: 4.0930in
